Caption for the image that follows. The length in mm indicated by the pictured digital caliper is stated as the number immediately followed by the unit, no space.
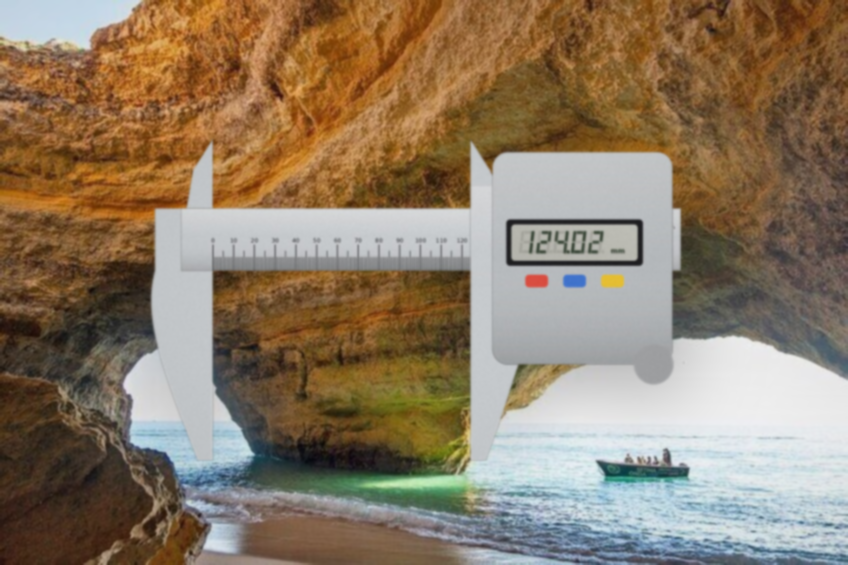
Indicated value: 124.02mm
